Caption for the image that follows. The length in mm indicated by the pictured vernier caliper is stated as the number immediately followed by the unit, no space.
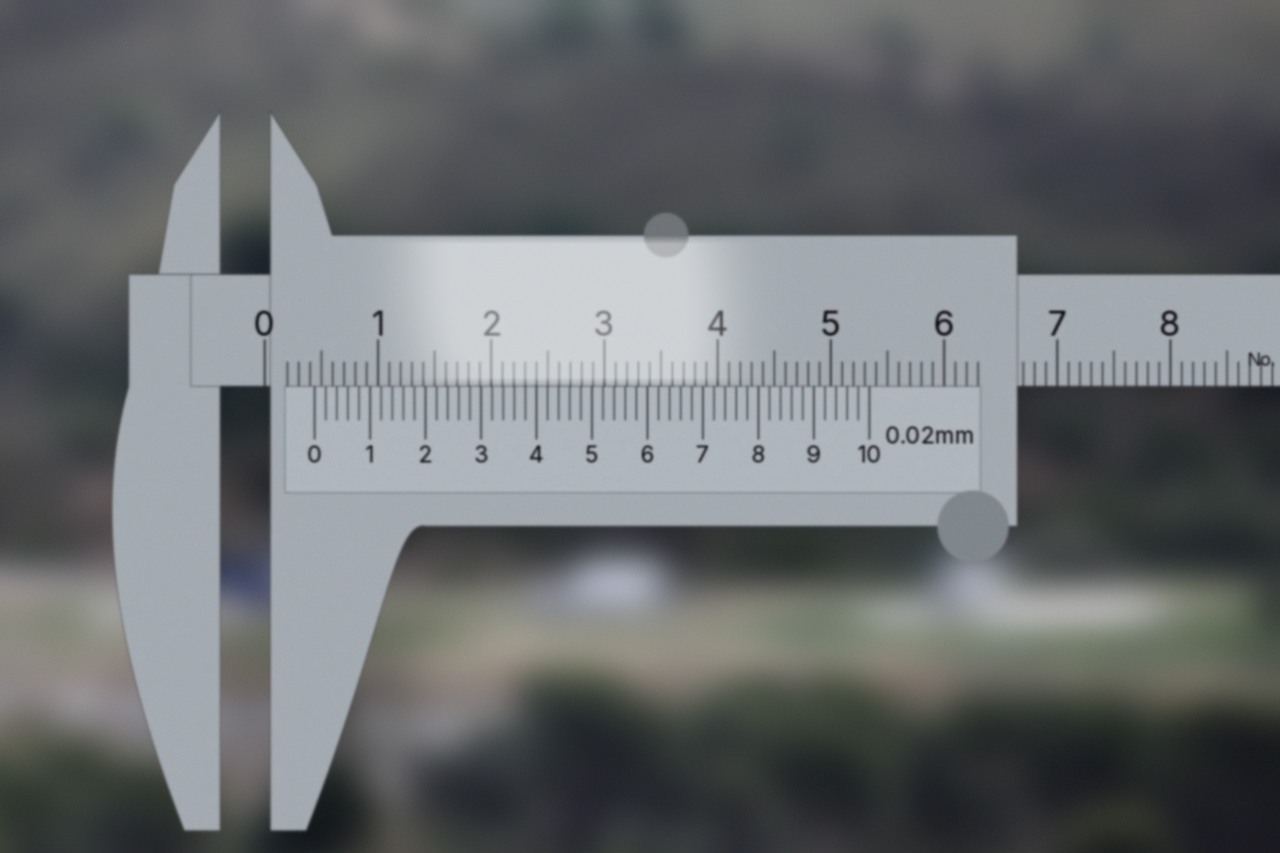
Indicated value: 4.4mm
